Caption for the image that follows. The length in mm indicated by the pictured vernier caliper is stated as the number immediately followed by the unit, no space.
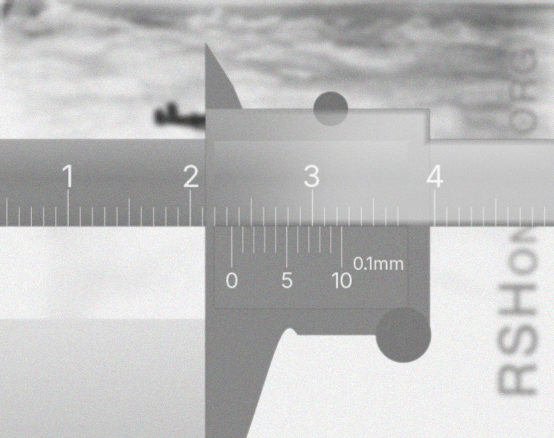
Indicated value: 23.4mm
